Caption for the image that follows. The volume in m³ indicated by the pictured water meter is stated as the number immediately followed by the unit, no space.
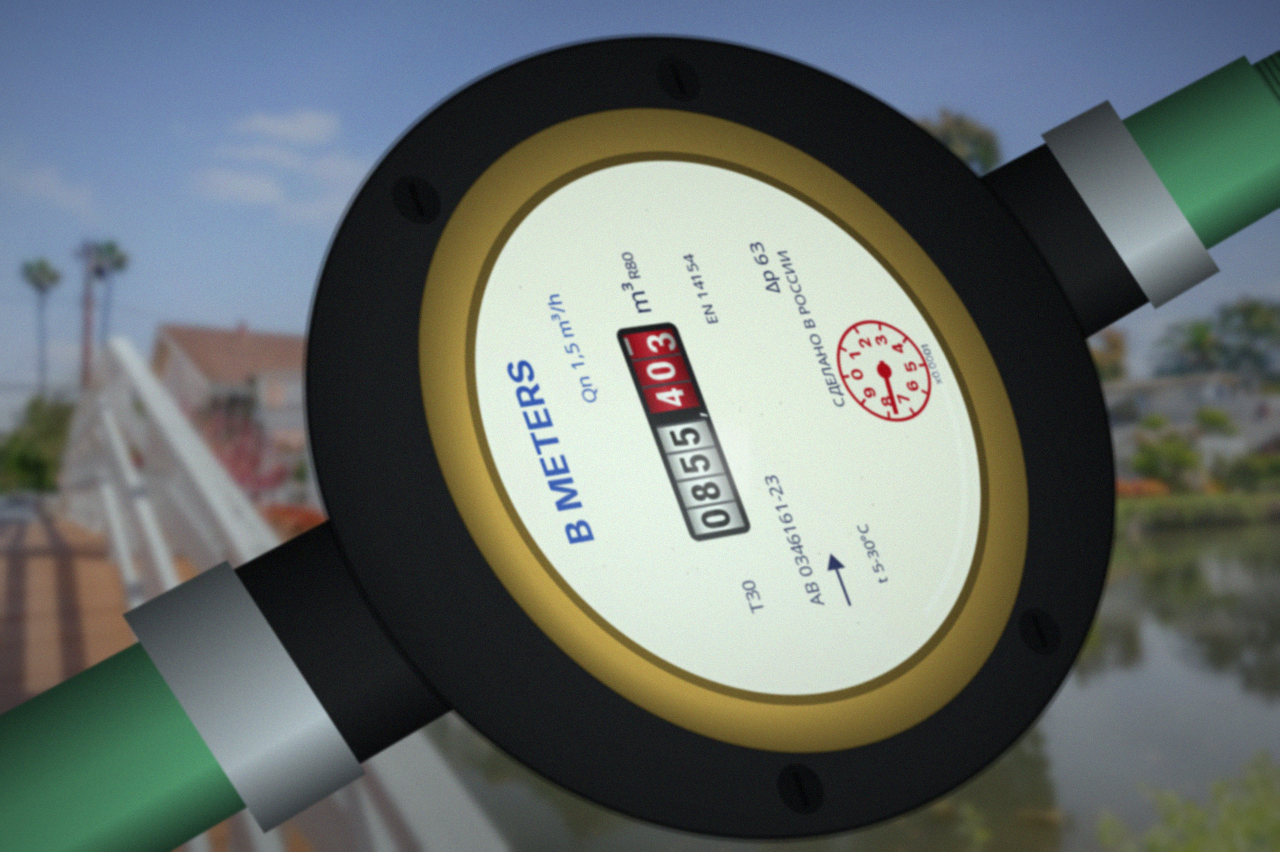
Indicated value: 855.4027m³
